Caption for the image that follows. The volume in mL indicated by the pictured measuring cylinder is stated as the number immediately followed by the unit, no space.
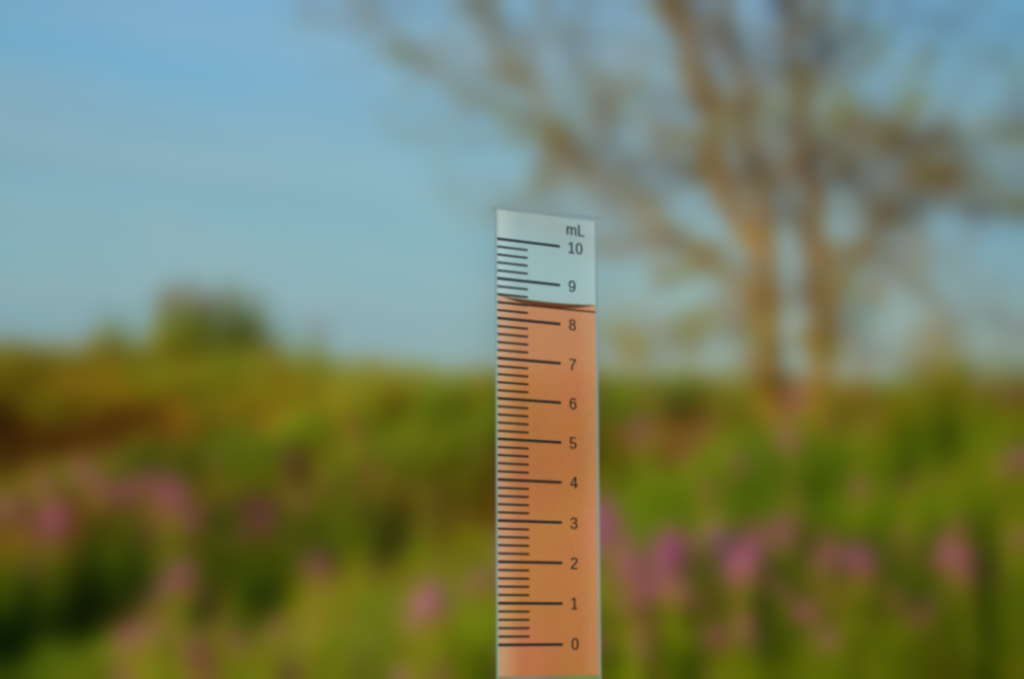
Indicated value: 8.4mL
